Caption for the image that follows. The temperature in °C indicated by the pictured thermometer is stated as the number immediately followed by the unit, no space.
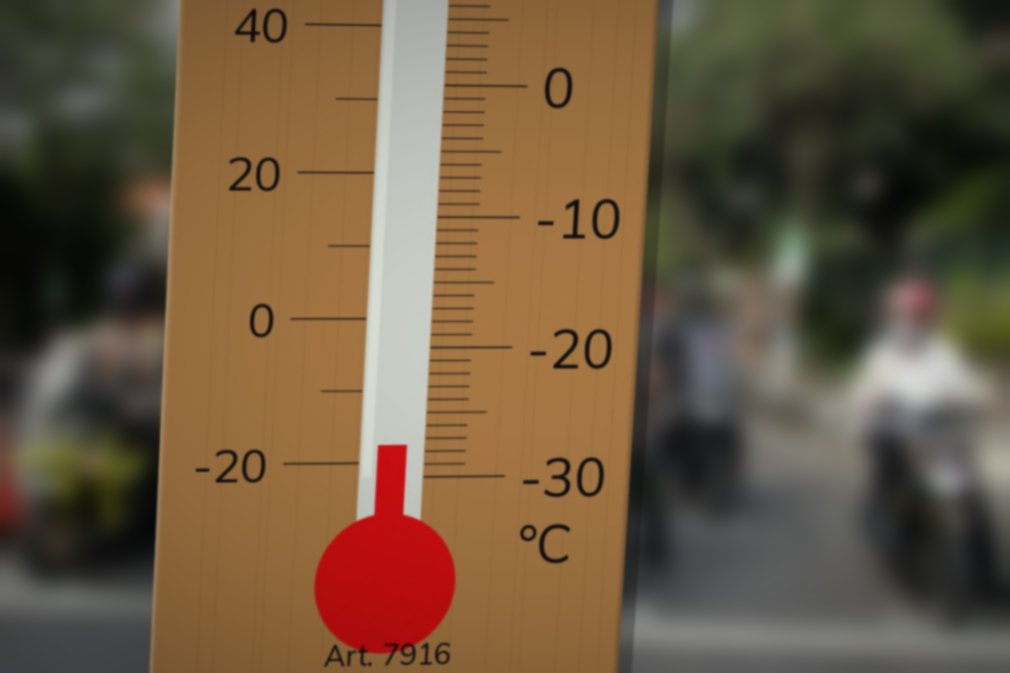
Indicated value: -27.5°C
